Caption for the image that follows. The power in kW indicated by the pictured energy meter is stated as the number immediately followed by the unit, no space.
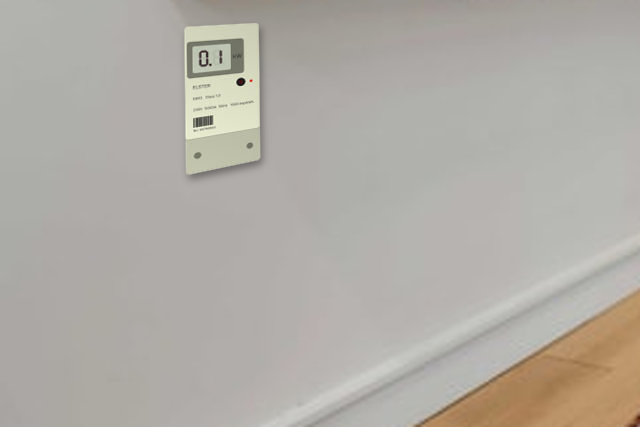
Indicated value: 0.1kW
